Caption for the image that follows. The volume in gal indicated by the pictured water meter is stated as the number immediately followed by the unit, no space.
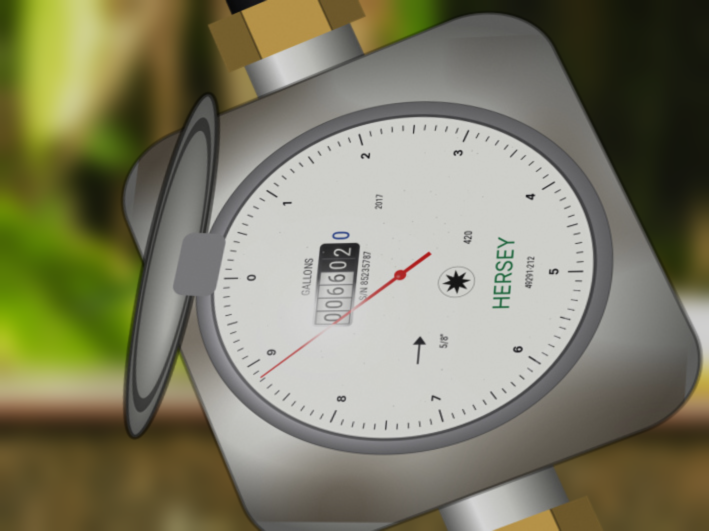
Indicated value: 66018.8gal
